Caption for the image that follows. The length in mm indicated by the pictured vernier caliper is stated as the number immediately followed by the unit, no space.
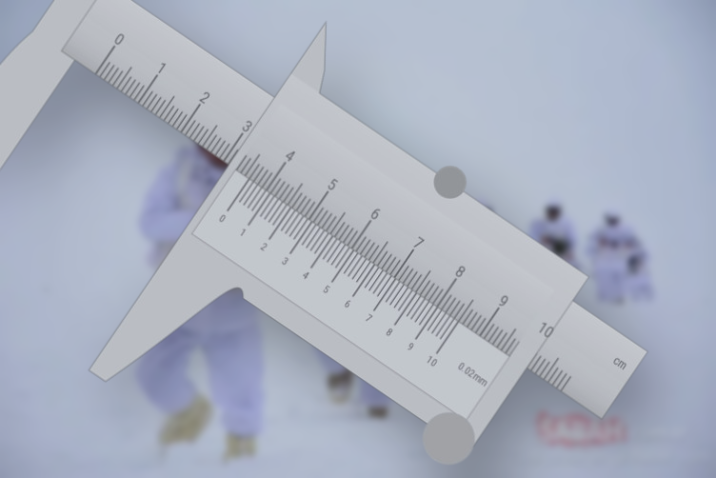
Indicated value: 36.0mm
